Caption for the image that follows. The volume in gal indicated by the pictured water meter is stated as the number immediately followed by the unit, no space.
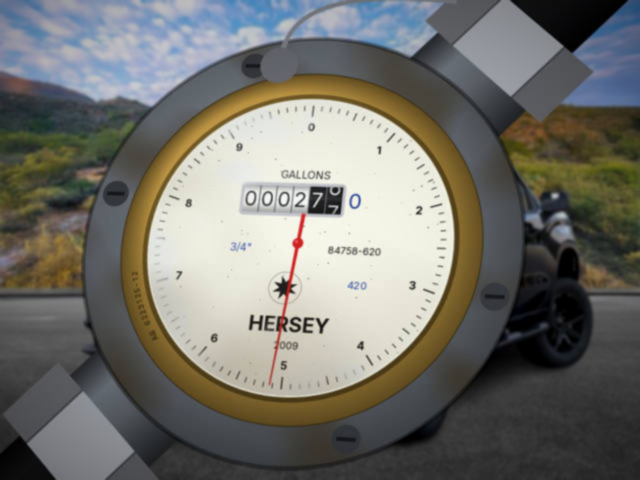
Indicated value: 2765.1gal
